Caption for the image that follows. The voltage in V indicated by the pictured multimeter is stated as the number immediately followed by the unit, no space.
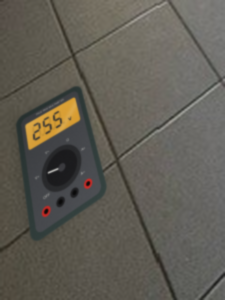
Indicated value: 255V
